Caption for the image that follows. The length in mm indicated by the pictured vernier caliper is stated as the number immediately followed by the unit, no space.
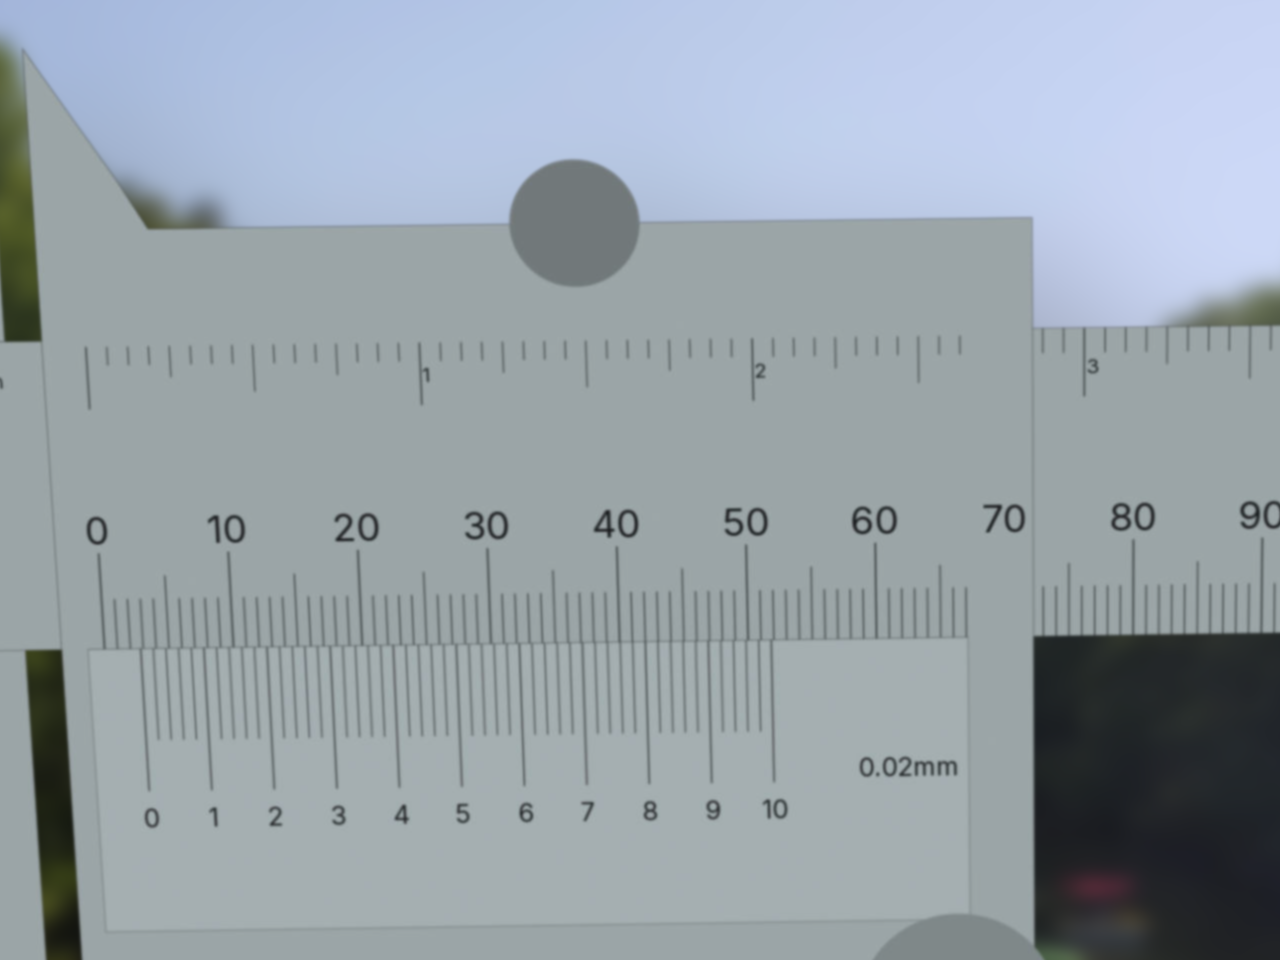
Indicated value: 2.8mm
